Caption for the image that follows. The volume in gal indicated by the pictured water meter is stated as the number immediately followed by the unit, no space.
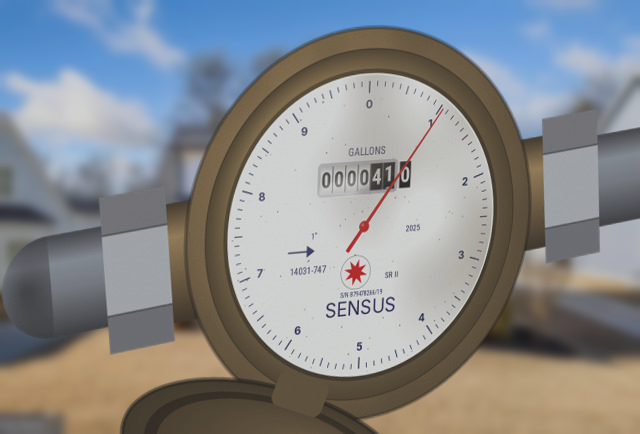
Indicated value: 411.0gal
